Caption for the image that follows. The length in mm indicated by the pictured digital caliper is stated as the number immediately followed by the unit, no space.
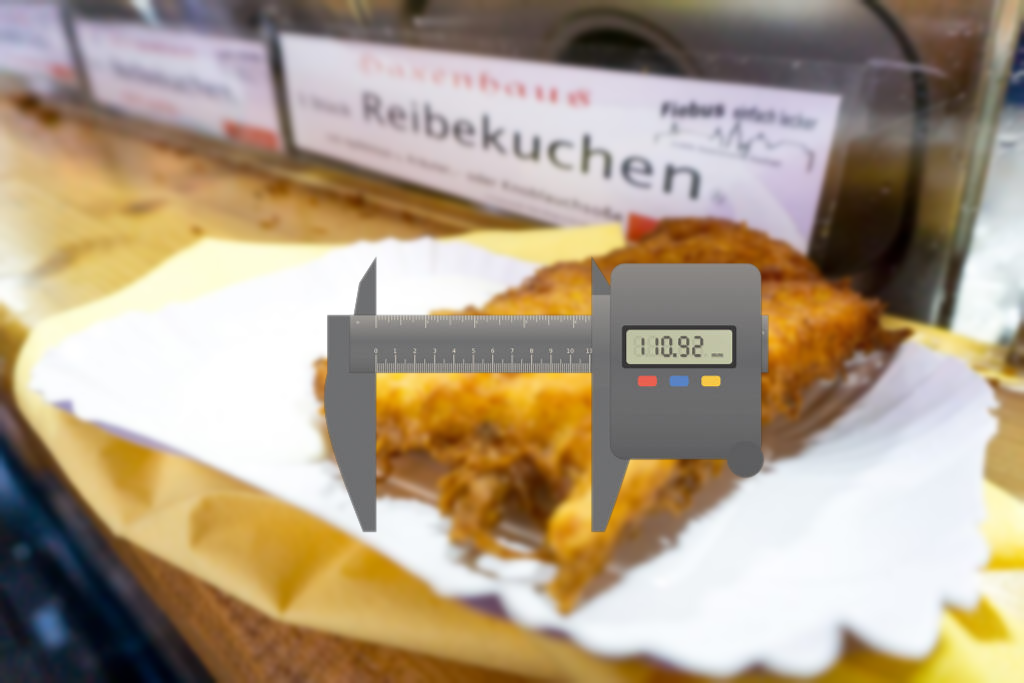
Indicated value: 110.92mm
